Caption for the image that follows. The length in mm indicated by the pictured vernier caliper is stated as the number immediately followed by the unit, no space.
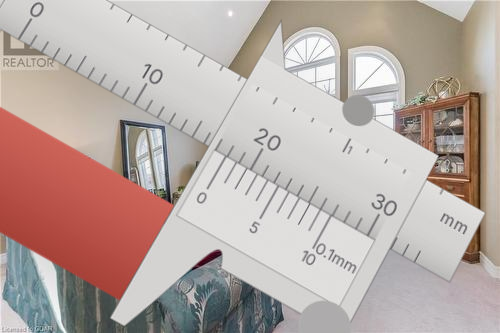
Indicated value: 17.9mm
